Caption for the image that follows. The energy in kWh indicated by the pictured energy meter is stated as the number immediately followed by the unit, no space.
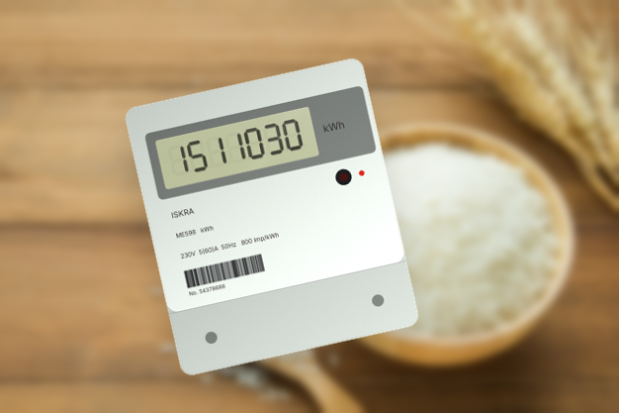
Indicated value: 1511030kWh
